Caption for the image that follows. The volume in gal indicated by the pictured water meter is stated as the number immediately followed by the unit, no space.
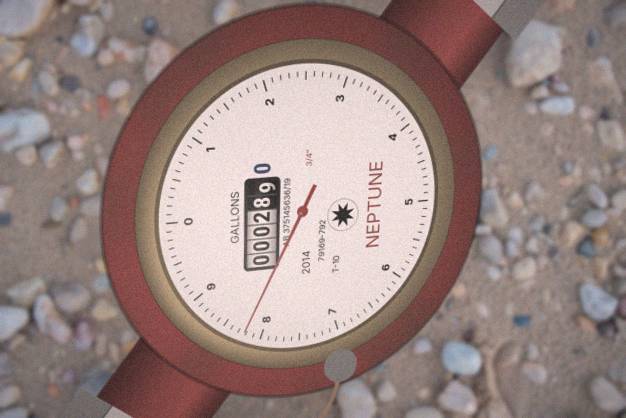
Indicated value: 2888.2gal
